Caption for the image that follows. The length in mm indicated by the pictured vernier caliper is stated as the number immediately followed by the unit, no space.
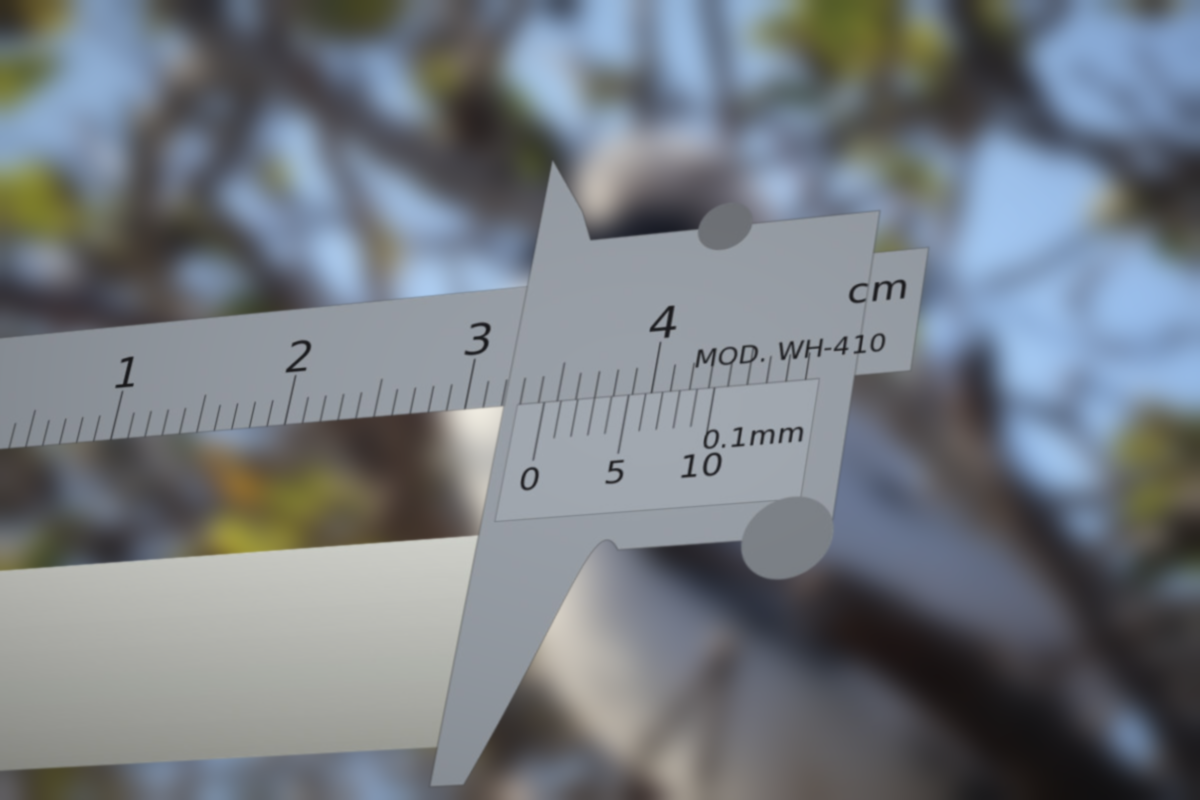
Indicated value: 34.3mm
